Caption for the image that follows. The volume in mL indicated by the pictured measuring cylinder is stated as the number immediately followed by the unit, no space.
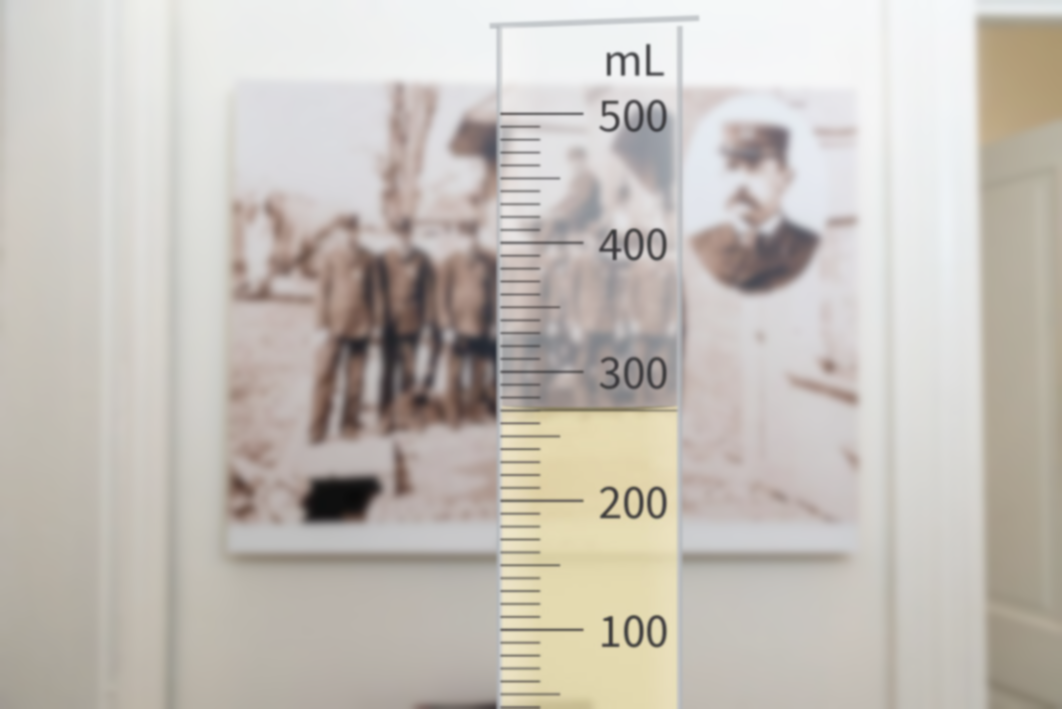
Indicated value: 270mL
